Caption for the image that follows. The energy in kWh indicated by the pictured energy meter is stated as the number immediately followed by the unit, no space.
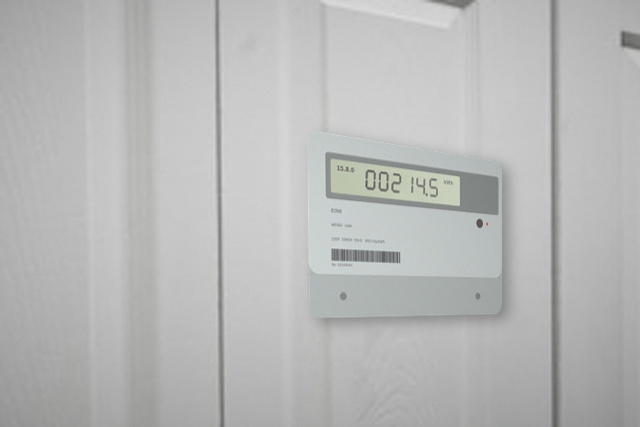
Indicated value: 214.5kWh
